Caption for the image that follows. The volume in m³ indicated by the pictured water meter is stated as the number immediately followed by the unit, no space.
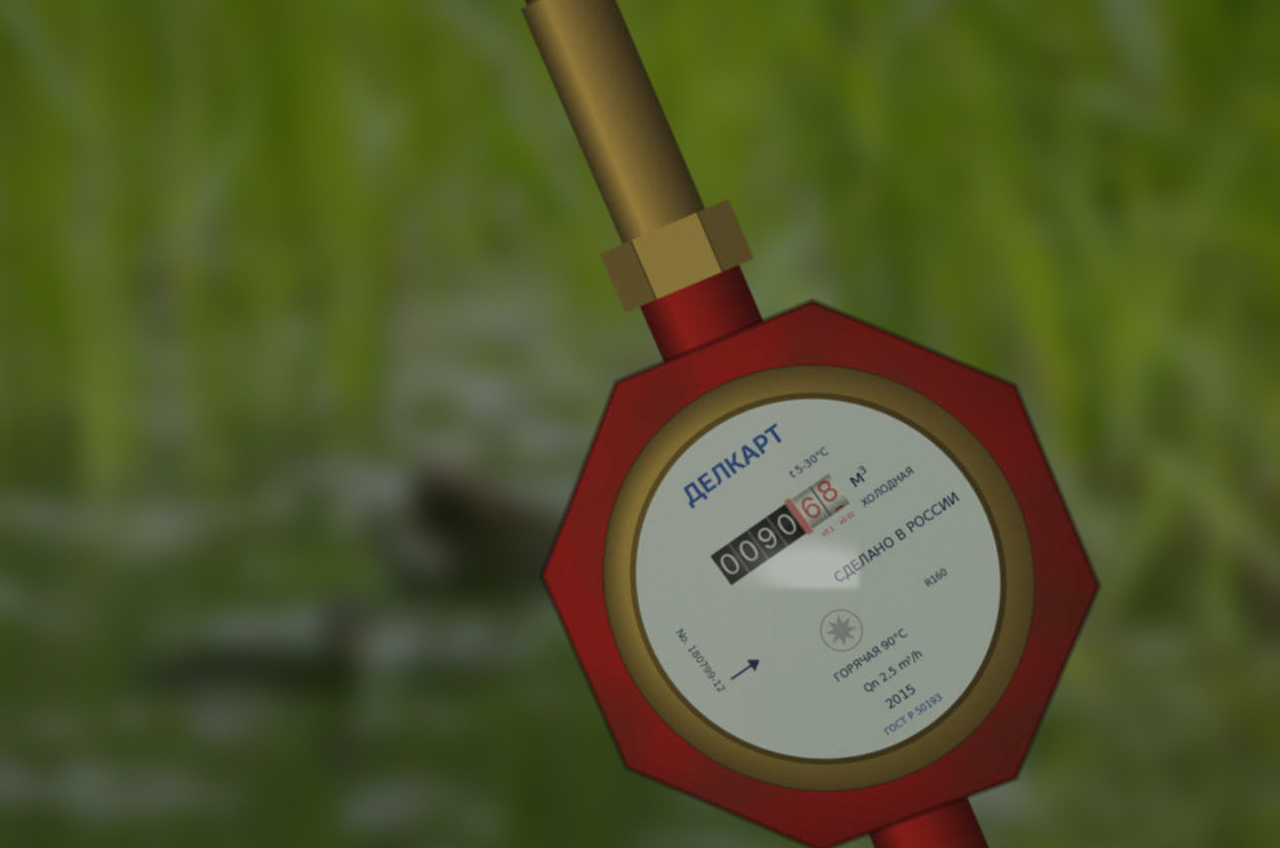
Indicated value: 90.68m³
